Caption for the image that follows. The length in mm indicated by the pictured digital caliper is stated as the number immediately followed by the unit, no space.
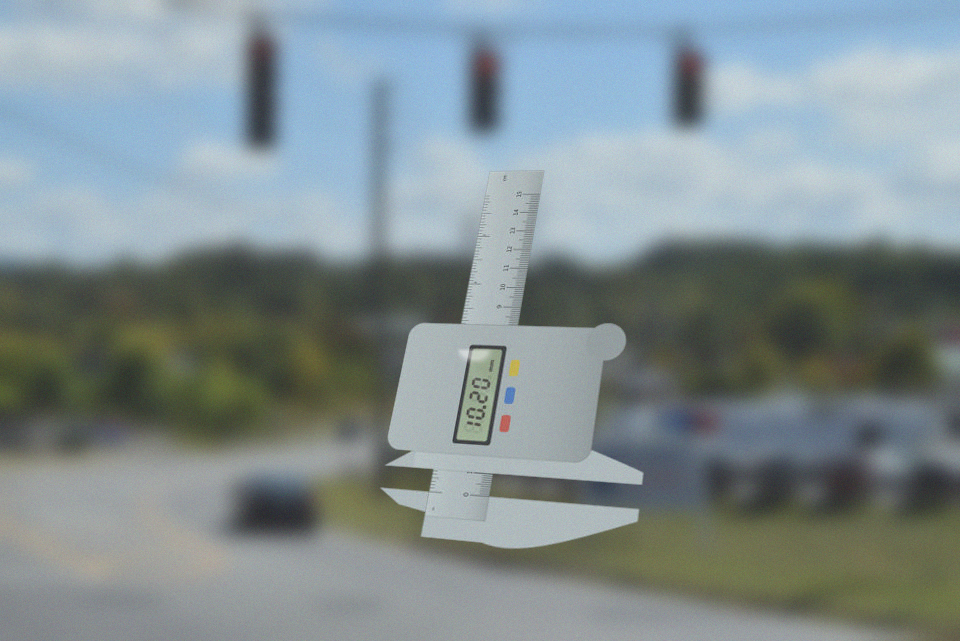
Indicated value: 10.20mm
